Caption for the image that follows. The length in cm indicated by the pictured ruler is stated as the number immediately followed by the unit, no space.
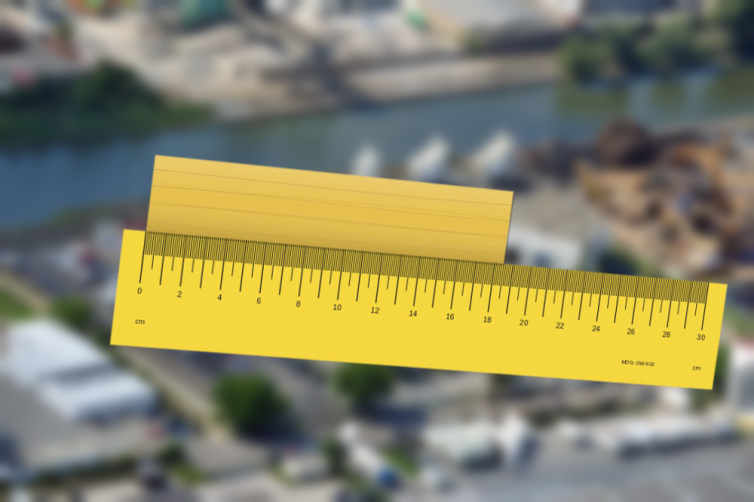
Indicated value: 18.5cm
